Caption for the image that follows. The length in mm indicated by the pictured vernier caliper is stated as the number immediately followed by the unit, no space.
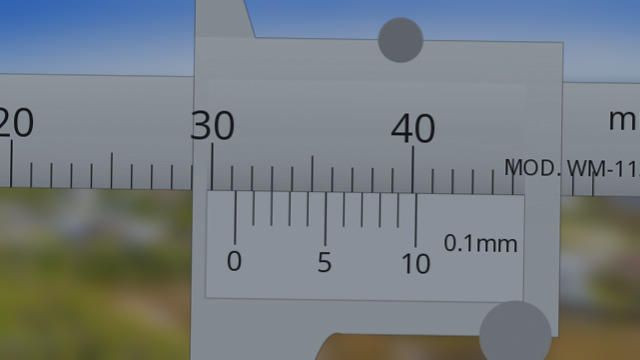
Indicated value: 31.2mm
